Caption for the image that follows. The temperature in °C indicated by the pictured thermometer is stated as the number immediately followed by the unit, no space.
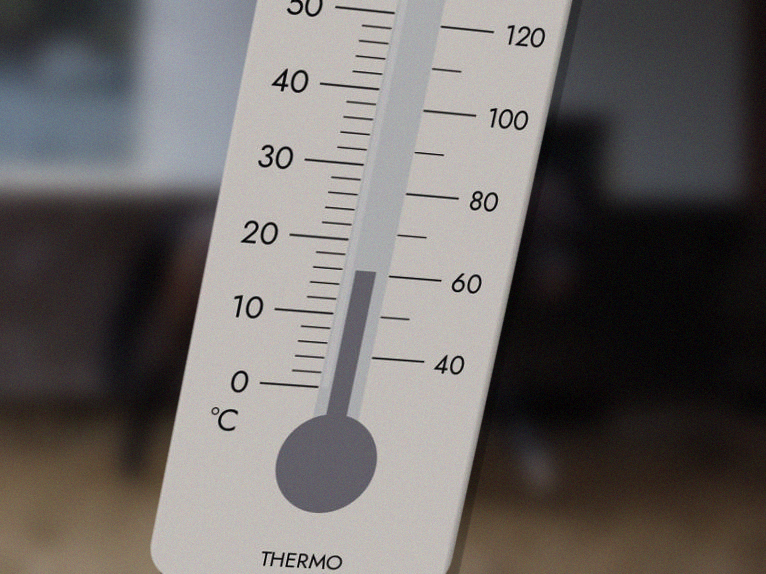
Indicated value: 16°C
